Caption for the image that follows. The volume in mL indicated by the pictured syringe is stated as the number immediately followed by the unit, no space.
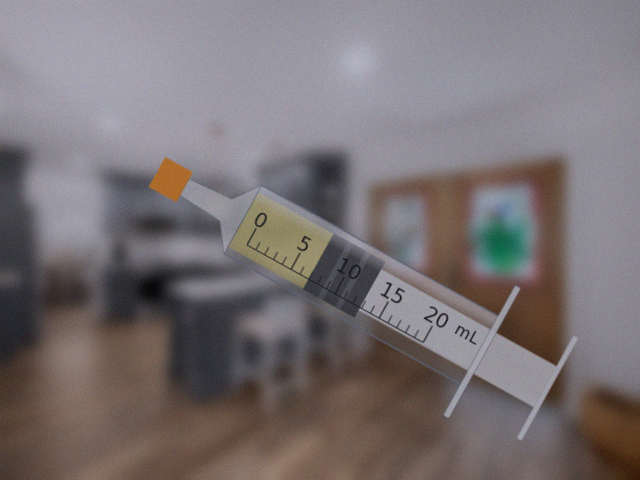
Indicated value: 7mL
